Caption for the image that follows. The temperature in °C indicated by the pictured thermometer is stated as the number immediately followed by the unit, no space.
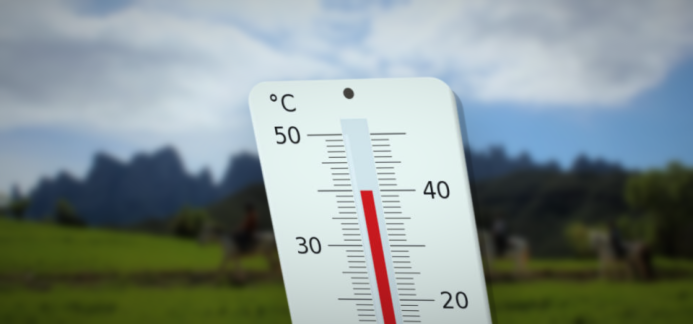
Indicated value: 40°C
